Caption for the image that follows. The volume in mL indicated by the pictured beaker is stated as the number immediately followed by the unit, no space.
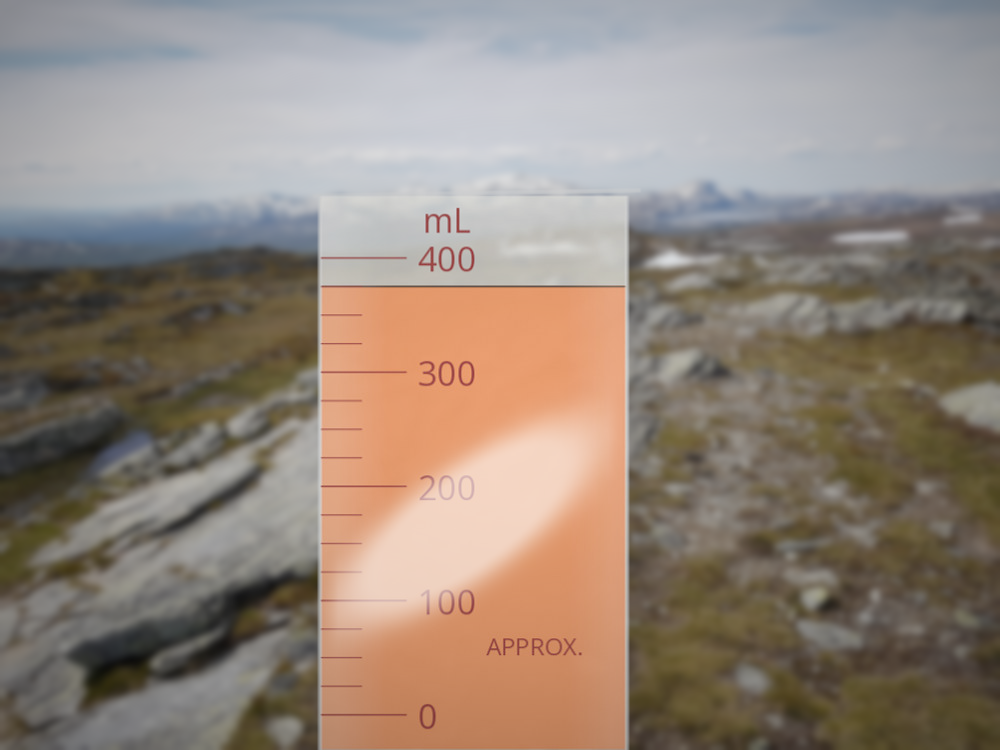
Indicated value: 375mL
